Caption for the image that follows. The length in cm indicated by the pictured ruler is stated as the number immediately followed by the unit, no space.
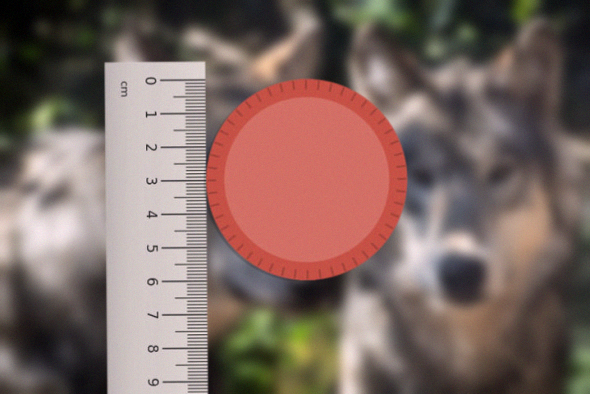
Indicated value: 6cm
